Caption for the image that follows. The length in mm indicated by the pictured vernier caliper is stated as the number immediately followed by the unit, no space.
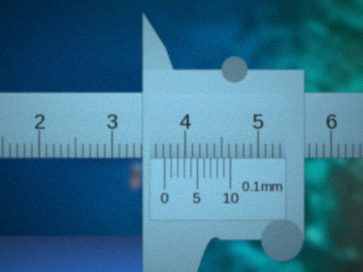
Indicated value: 37.2mm
